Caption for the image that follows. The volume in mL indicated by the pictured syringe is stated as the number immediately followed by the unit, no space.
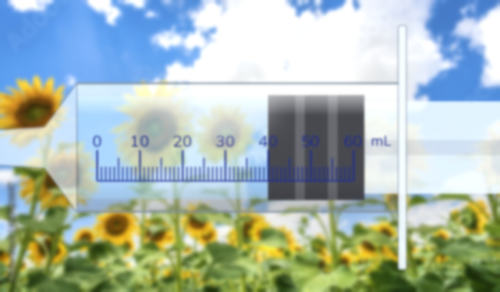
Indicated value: 40mL
